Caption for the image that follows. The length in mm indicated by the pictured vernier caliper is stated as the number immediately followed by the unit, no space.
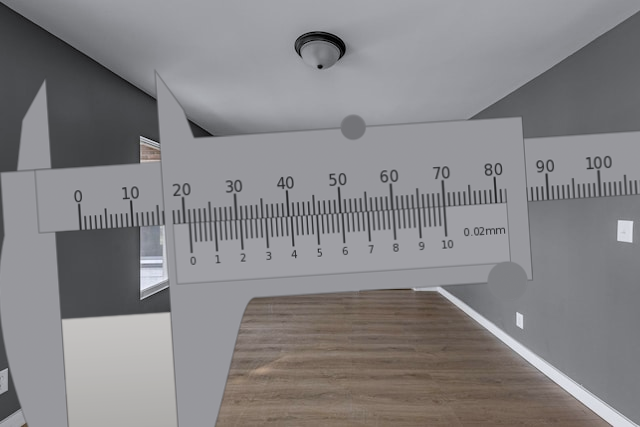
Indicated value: 21.0mm
